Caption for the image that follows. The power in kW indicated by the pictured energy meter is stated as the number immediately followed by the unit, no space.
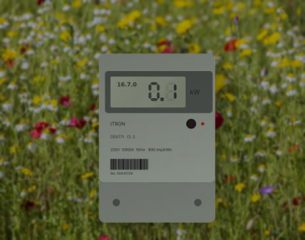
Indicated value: 0.1kW
